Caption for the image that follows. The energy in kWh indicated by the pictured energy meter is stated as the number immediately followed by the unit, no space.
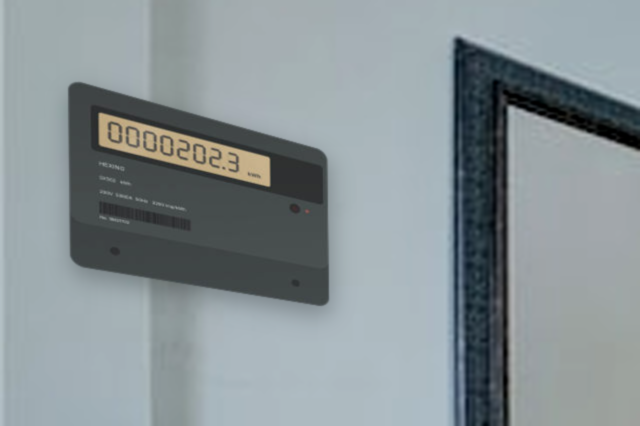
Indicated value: 202.3kWh
